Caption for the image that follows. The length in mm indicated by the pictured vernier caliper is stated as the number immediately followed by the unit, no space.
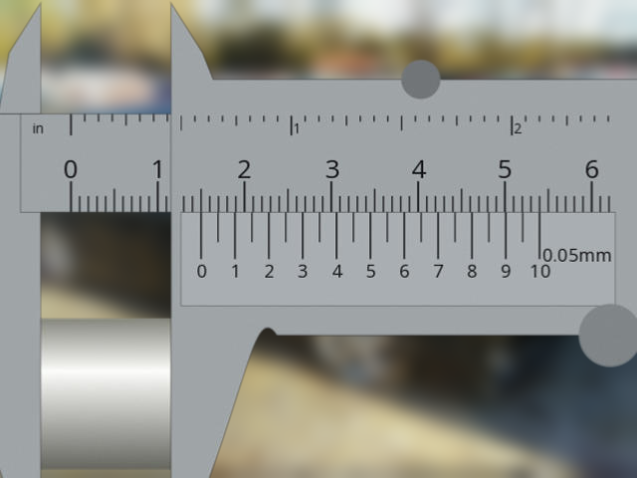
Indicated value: 15.0mm
